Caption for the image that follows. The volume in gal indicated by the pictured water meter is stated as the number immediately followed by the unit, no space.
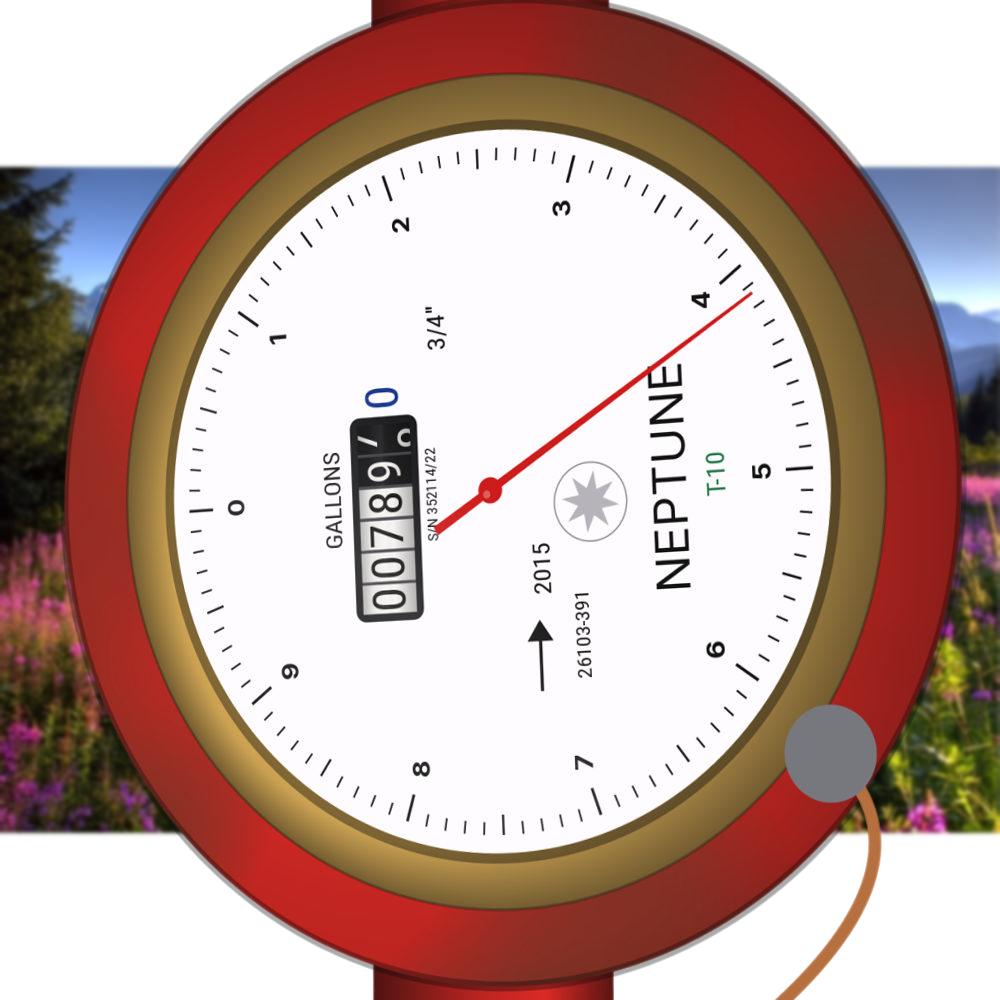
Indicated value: 78974.1gal
